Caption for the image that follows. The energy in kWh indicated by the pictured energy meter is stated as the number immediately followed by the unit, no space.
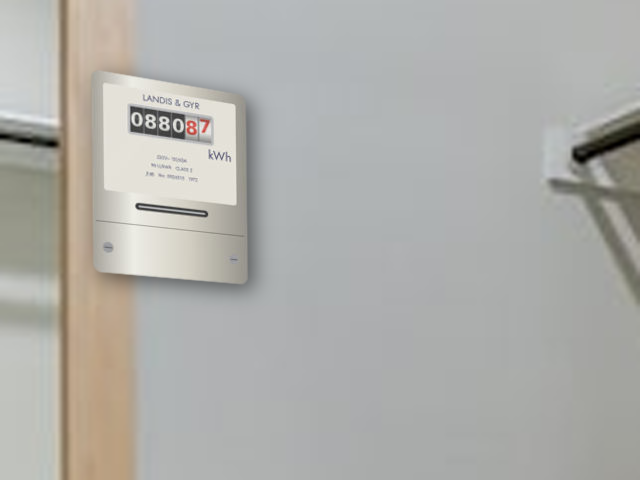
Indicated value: 880.87kWh
